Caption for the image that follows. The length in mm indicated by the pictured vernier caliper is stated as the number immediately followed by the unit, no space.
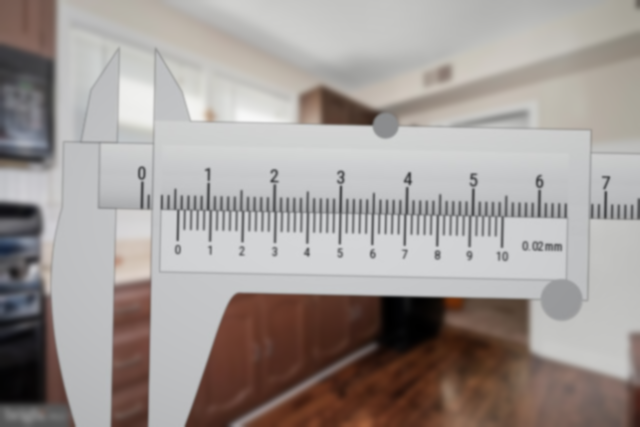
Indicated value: 5.5mm
